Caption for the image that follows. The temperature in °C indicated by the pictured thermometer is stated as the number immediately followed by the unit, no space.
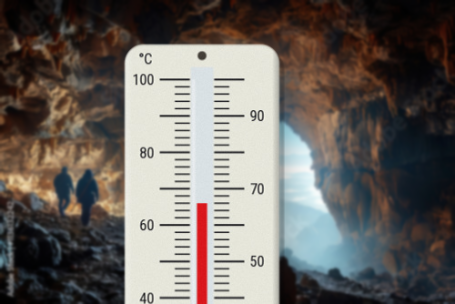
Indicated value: 66°C
